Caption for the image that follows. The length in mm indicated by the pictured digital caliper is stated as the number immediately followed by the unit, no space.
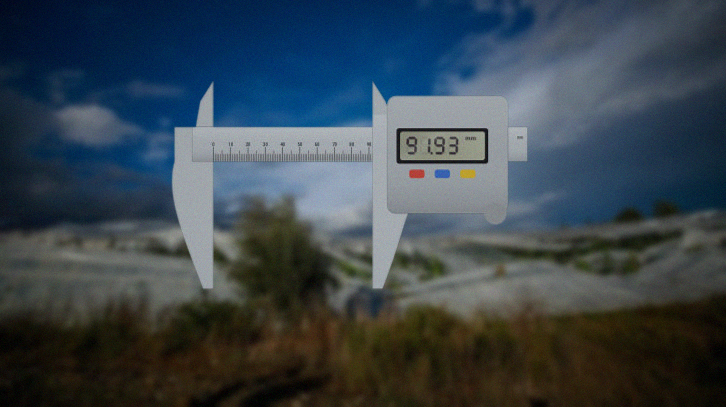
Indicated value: 91.93mm
